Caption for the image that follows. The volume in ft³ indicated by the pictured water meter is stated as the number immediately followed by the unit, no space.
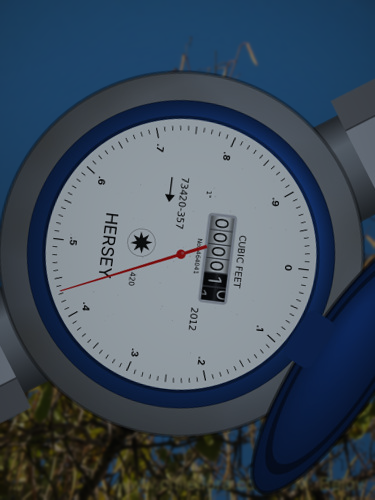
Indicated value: 10.43ft³
